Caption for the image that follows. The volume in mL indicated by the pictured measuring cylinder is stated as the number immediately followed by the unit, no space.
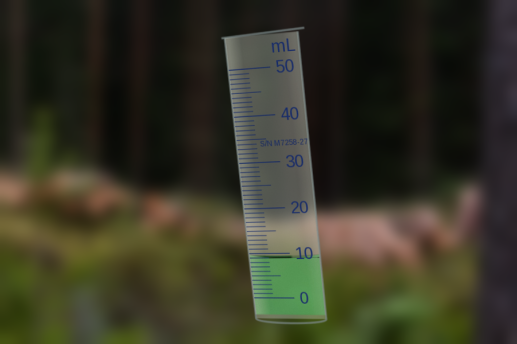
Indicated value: 9mL
